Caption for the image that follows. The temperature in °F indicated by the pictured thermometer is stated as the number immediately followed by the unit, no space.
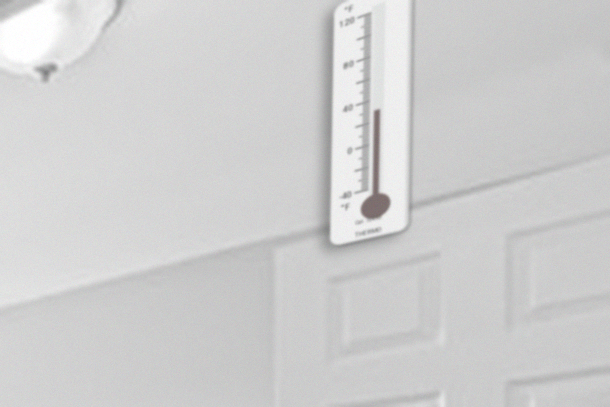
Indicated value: 30°F
